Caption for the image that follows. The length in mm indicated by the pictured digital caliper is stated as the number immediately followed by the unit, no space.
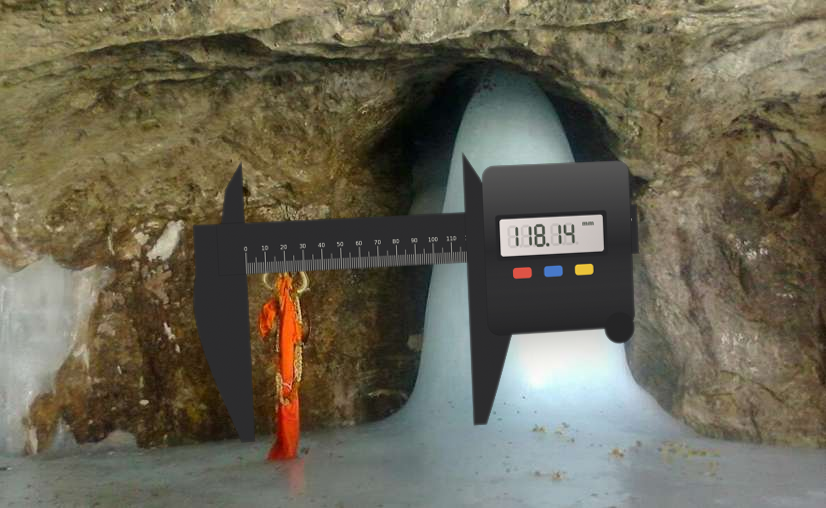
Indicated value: 118.14mm
